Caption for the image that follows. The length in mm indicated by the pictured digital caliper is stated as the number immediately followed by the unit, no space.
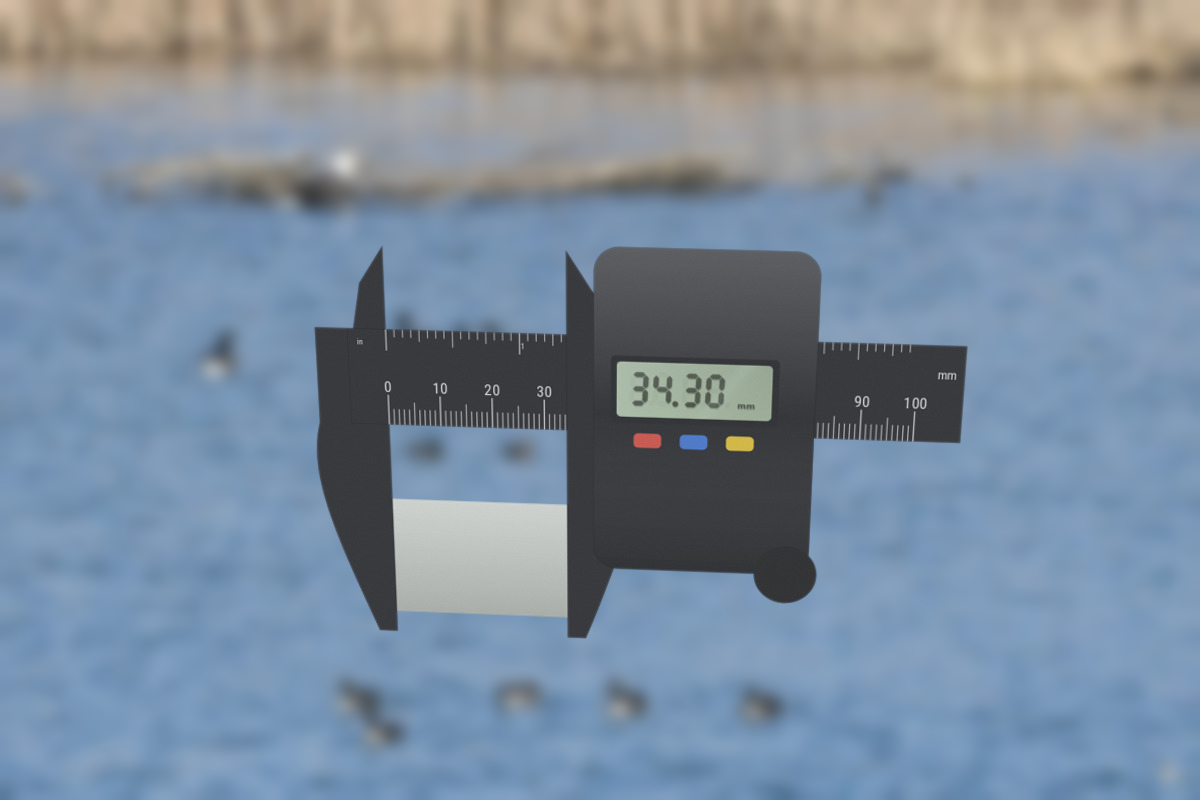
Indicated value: 34.30mm
